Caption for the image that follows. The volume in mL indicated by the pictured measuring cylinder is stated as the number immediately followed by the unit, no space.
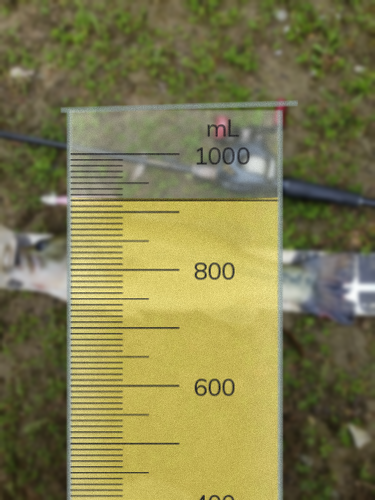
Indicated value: 920mL
